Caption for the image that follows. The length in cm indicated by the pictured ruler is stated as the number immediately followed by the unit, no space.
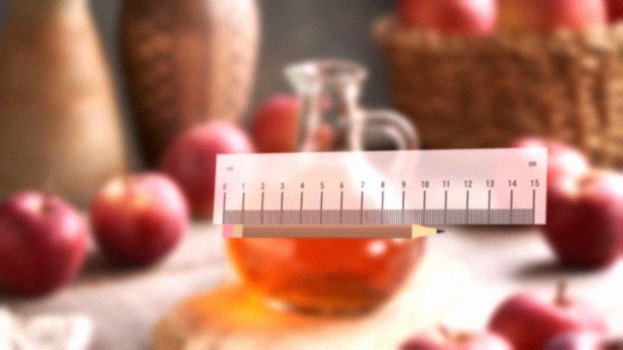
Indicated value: 11cm
